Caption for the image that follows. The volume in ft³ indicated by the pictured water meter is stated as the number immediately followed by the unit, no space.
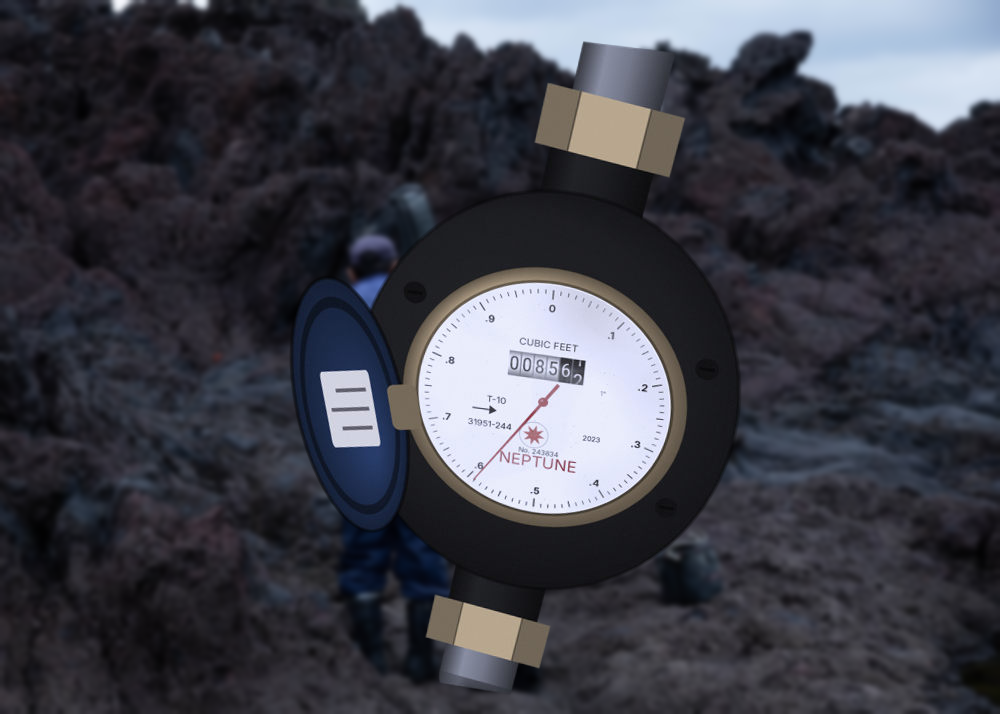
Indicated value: 8561.59ft³
